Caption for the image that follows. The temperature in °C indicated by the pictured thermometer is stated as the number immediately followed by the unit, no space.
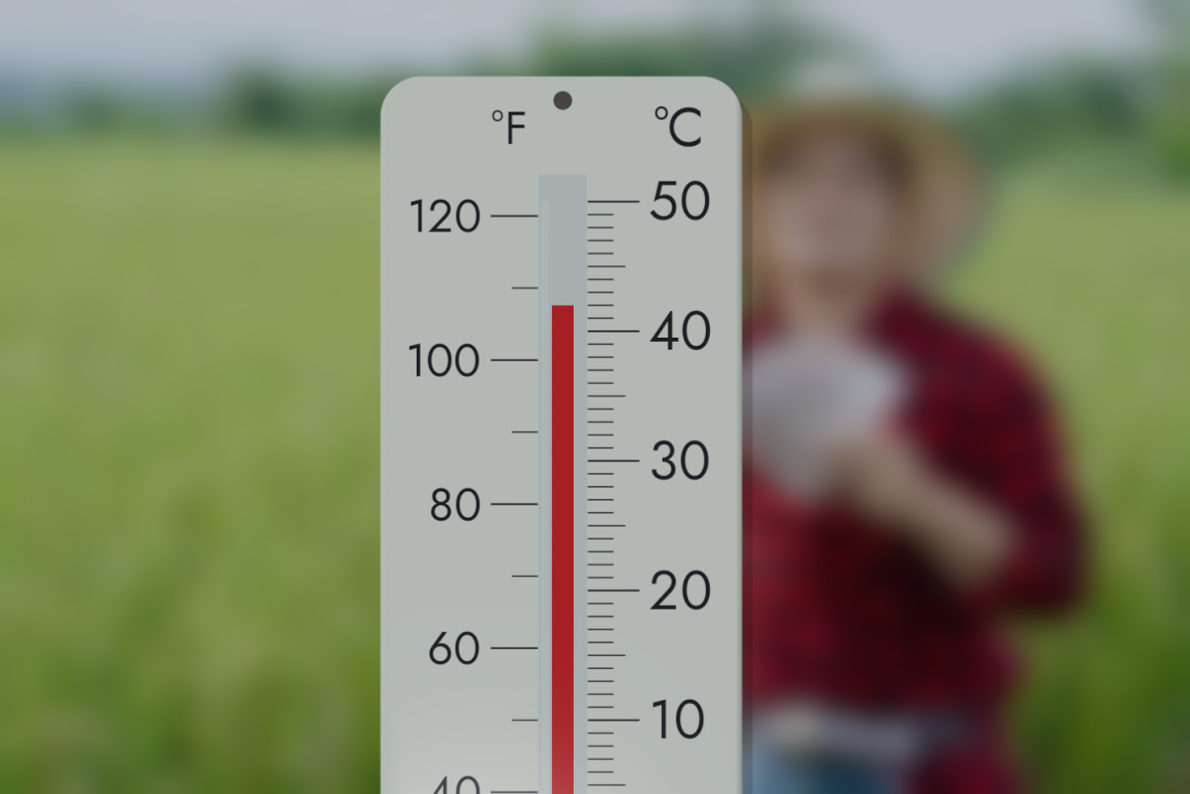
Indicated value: 42°C
